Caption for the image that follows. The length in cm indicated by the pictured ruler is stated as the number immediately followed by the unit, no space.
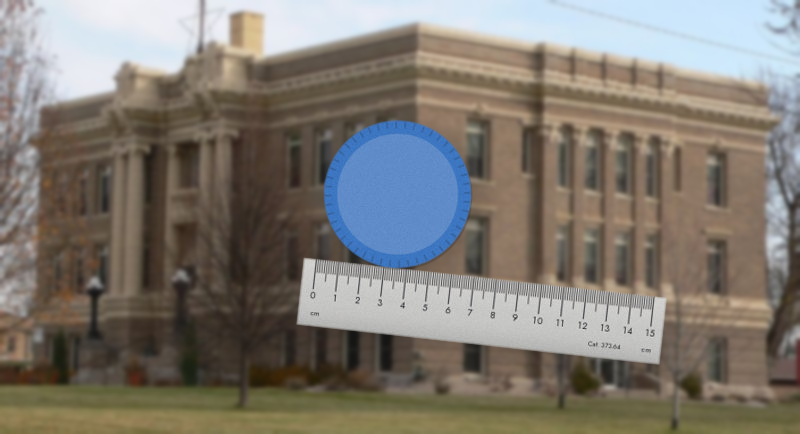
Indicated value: 6.5cm
